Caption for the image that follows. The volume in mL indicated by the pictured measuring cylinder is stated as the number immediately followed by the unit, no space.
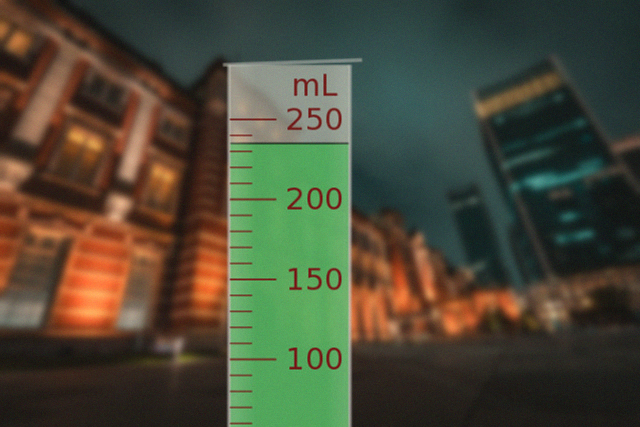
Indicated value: 235mL
